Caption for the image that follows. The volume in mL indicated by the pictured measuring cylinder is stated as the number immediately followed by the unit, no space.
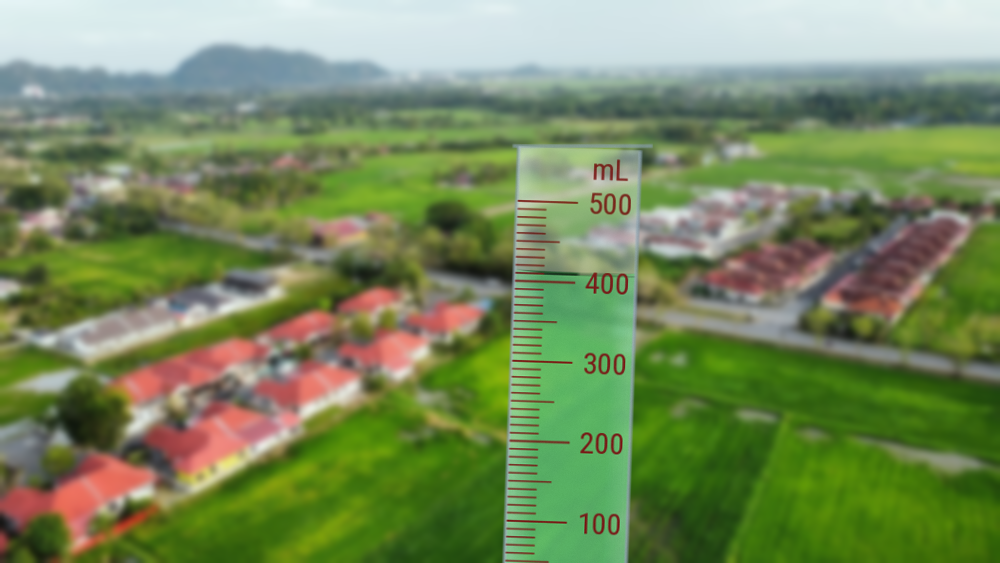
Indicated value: 410mL
